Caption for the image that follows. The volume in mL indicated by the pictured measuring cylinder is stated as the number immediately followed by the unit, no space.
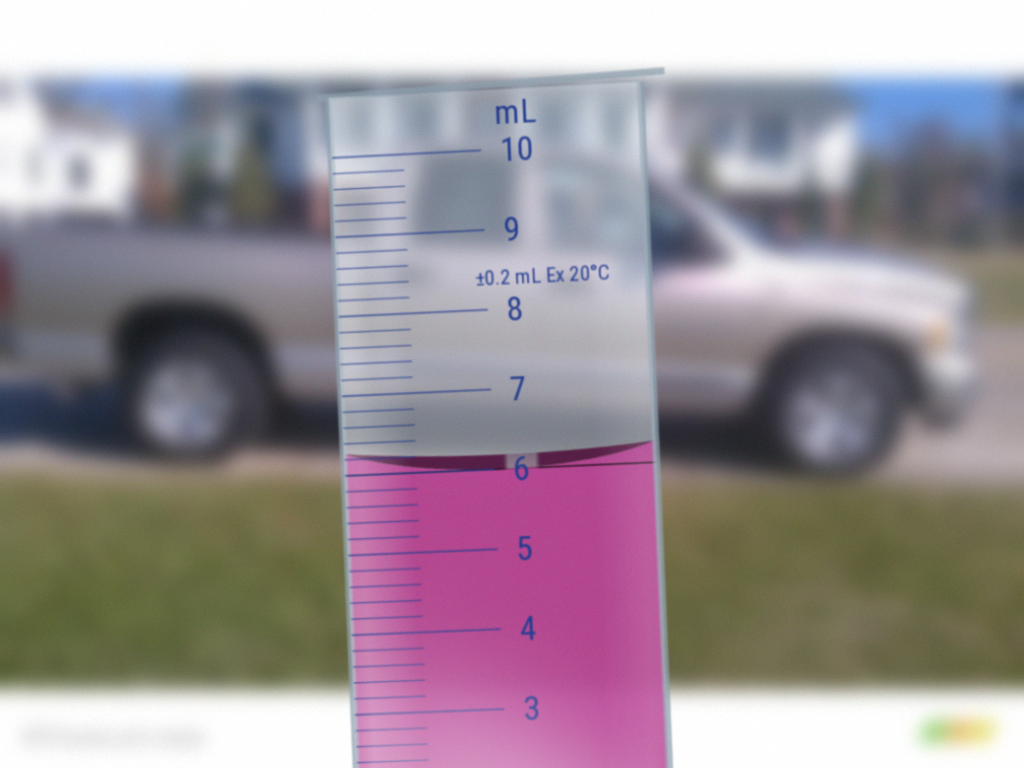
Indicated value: 6mL
